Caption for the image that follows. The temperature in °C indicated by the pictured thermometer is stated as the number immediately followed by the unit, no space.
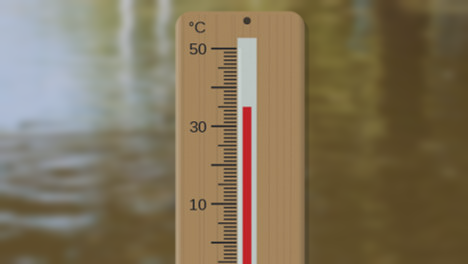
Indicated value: 35°C
